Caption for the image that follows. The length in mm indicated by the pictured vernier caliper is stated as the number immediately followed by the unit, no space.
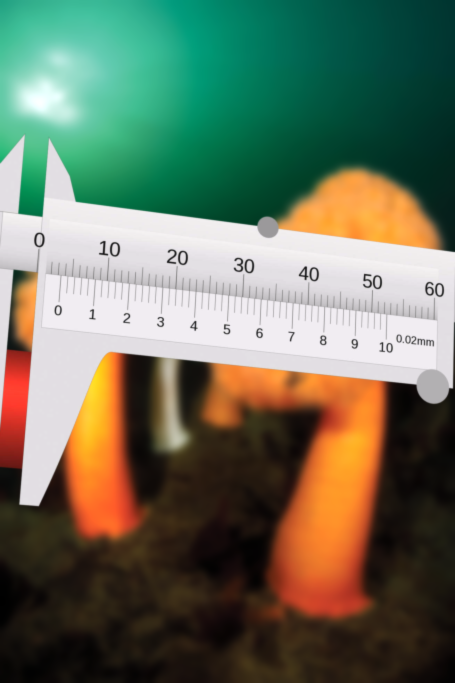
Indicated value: 3.4mm
